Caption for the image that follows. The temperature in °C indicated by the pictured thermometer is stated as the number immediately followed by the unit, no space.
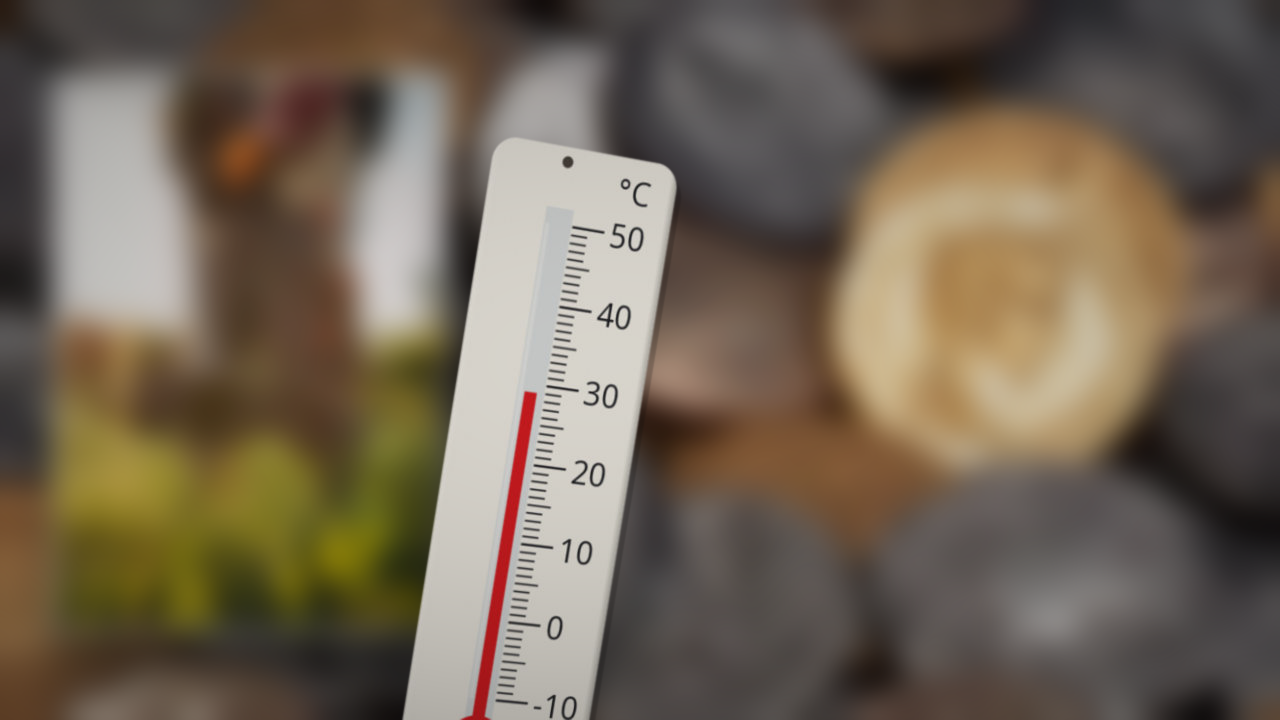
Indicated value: 29°C
